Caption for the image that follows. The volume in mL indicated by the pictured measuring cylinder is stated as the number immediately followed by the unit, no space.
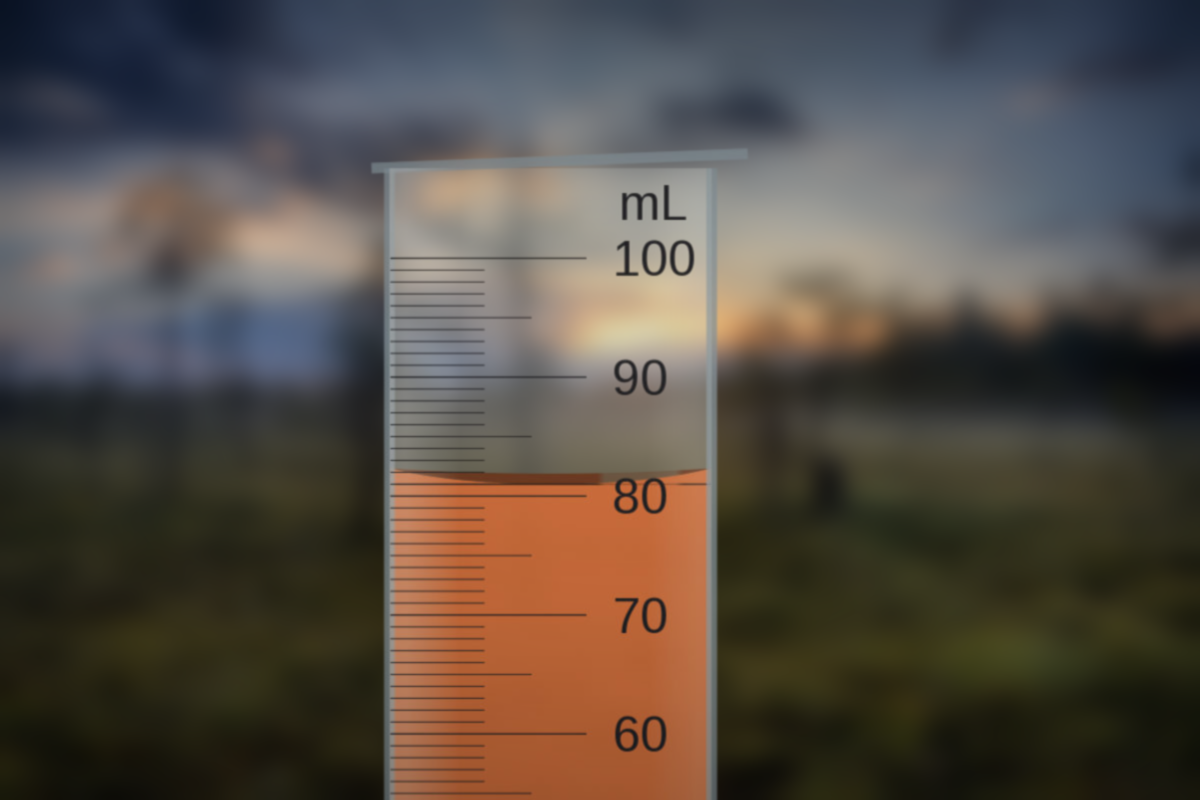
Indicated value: 81mL
